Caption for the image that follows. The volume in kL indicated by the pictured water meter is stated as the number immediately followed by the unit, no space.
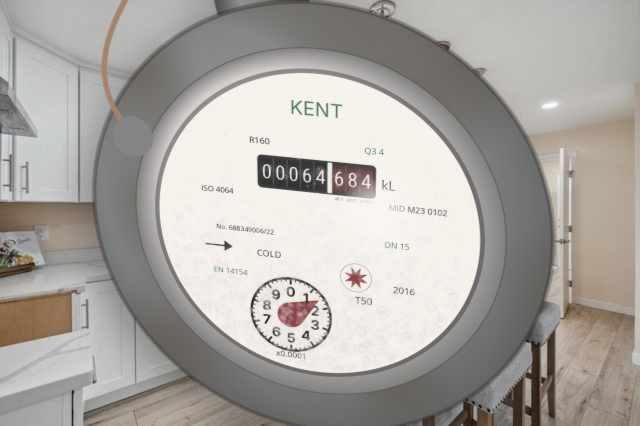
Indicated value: 64.6841kL
